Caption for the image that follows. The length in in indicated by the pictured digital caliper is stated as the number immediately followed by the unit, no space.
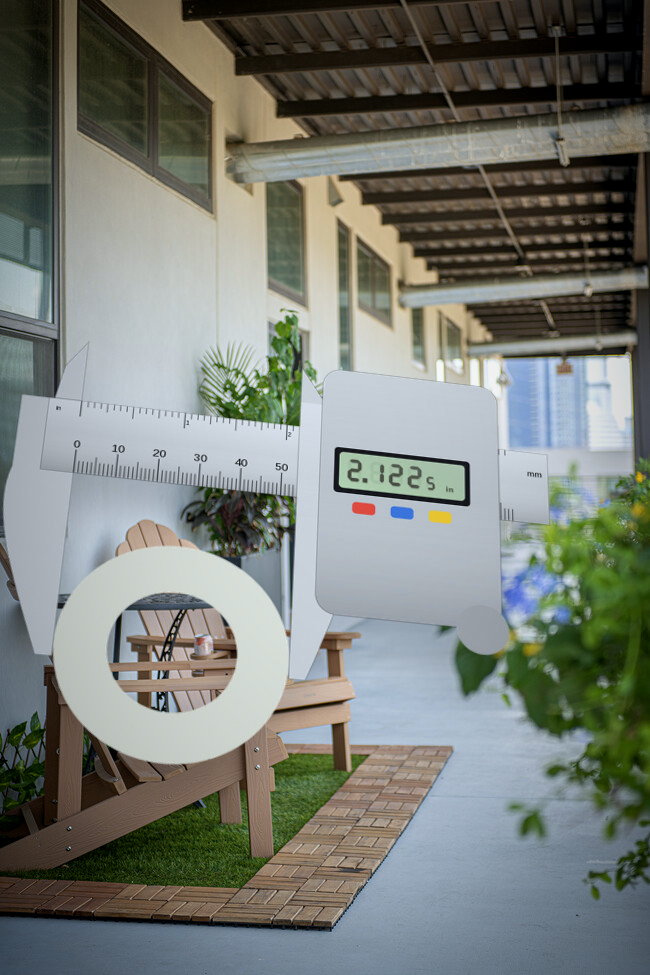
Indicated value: 2.1225in
